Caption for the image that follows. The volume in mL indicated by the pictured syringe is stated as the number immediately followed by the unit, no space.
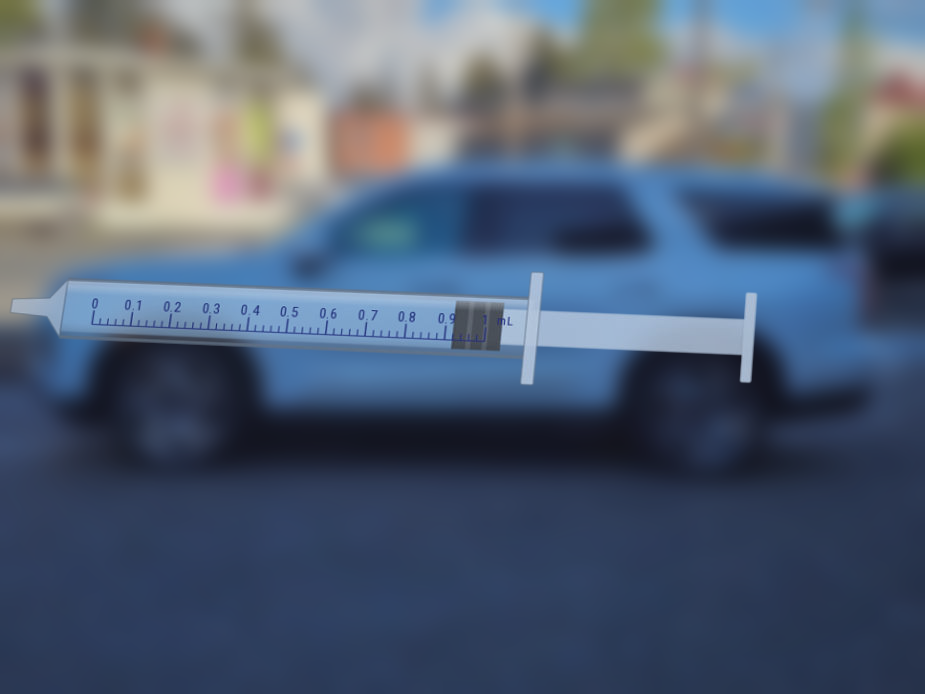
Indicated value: 0.92mL
